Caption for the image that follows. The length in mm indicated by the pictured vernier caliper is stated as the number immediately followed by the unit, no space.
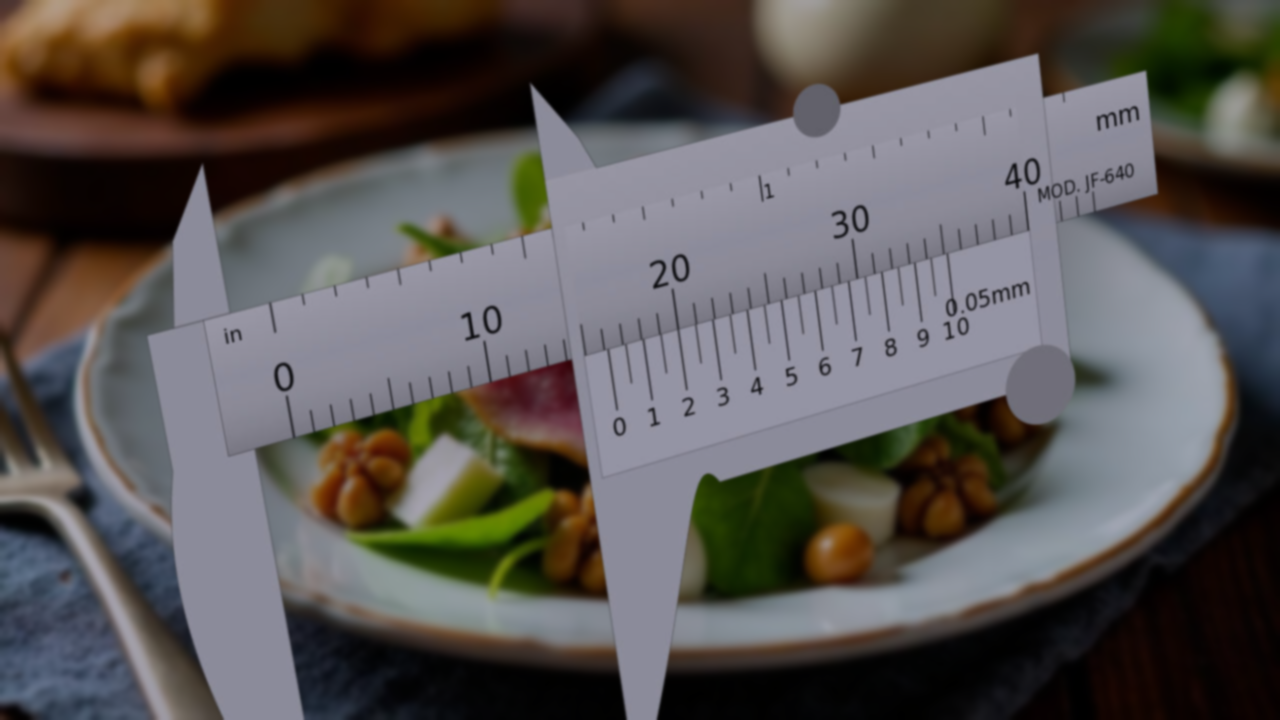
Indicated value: 16.2mm
